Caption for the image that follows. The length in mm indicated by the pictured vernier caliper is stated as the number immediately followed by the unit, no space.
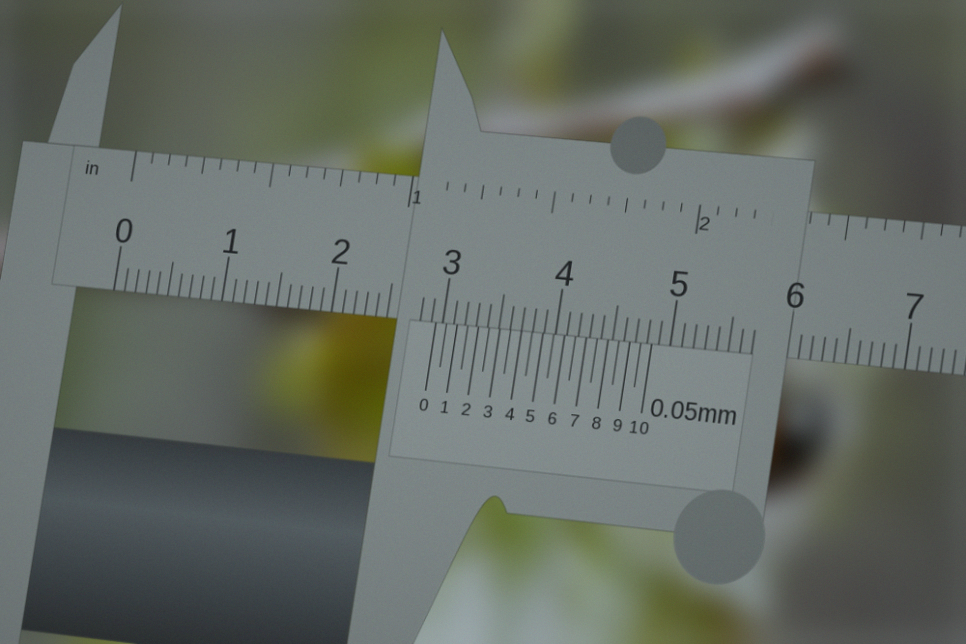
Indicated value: 29.4mm
